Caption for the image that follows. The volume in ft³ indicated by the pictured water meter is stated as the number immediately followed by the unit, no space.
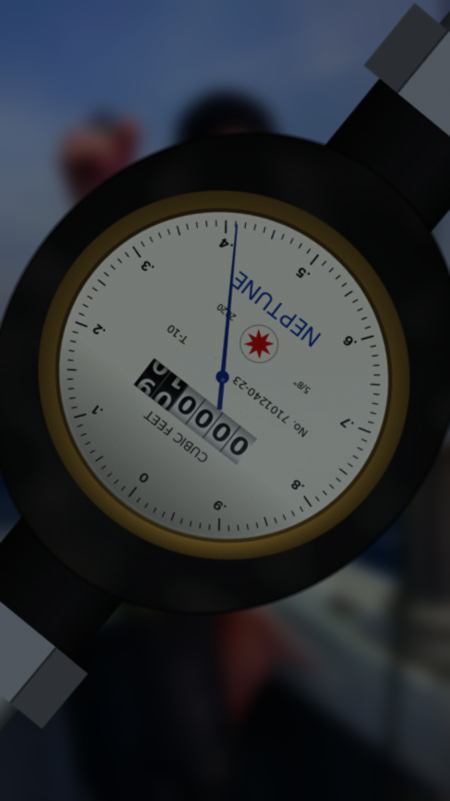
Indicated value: 9.41ft³
